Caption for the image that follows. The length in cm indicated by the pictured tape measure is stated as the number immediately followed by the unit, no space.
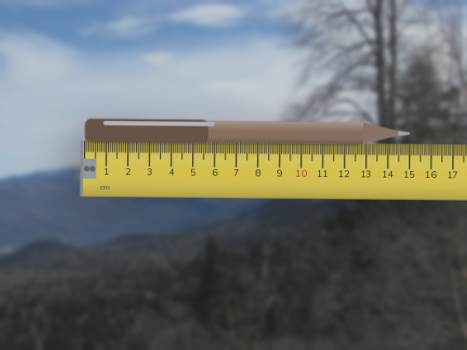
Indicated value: 15cm
